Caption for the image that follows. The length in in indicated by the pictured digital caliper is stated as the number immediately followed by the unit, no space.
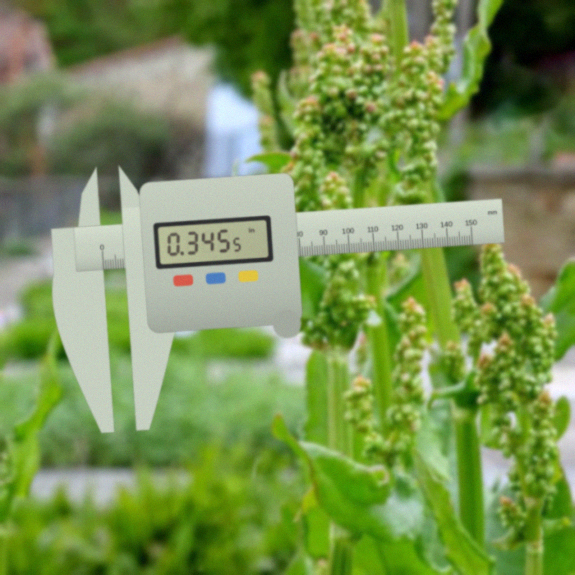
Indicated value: 0.3455in
